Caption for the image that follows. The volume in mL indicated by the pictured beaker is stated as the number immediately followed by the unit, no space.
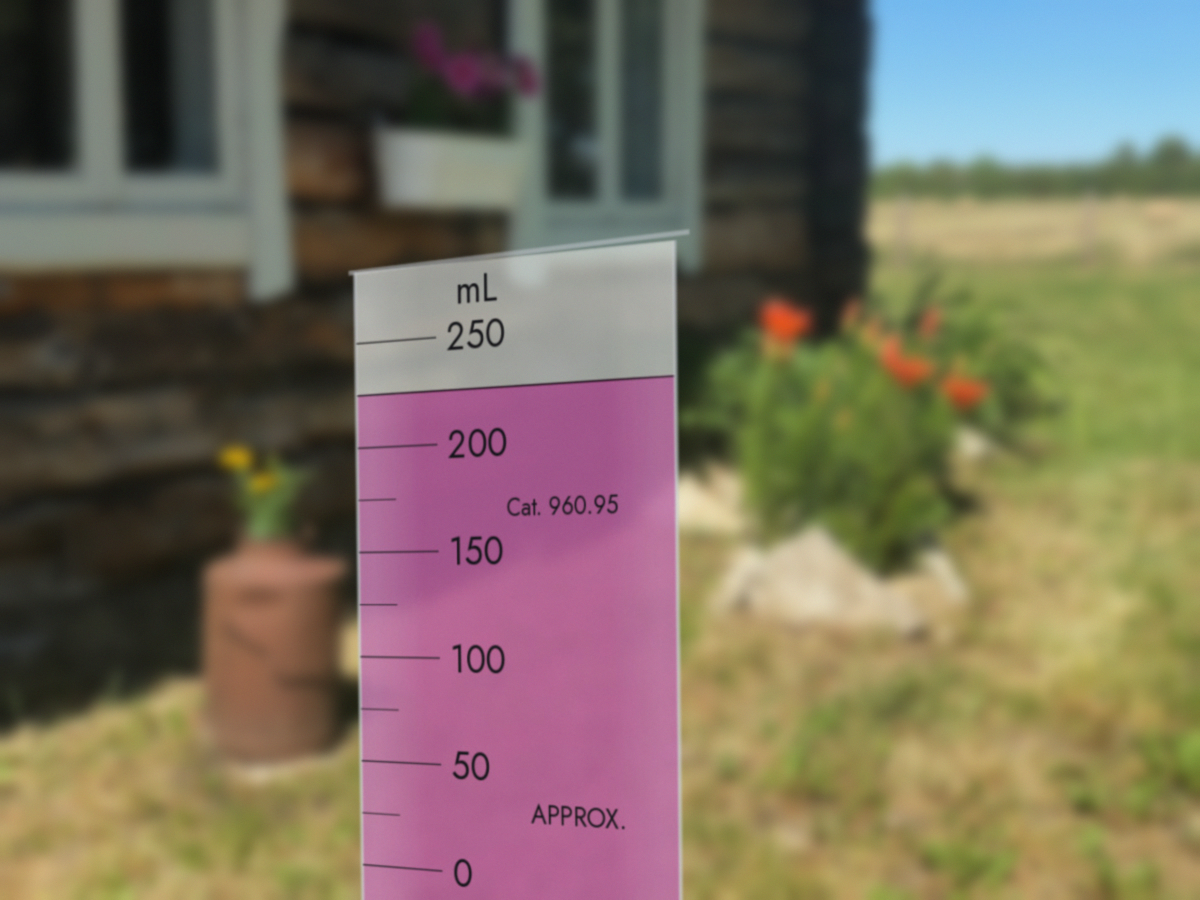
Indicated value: 225mL
